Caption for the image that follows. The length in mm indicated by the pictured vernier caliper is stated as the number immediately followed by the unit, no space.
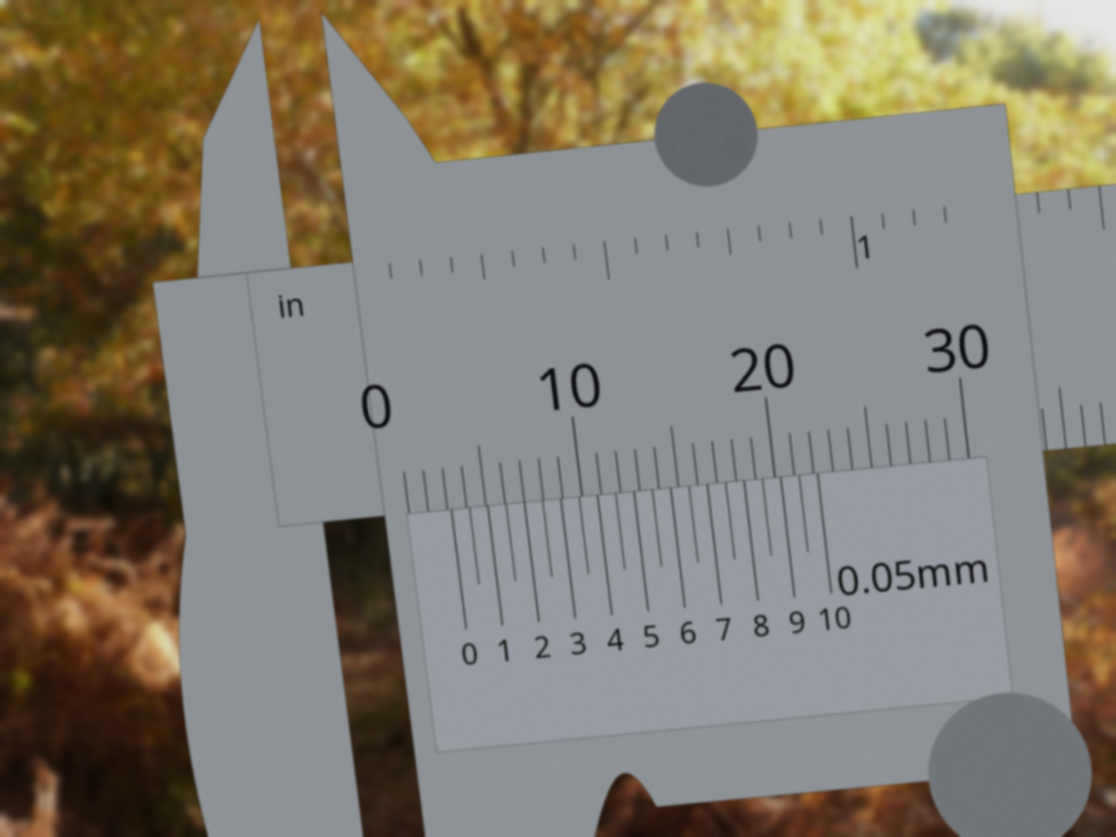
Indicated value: 3.2mm
